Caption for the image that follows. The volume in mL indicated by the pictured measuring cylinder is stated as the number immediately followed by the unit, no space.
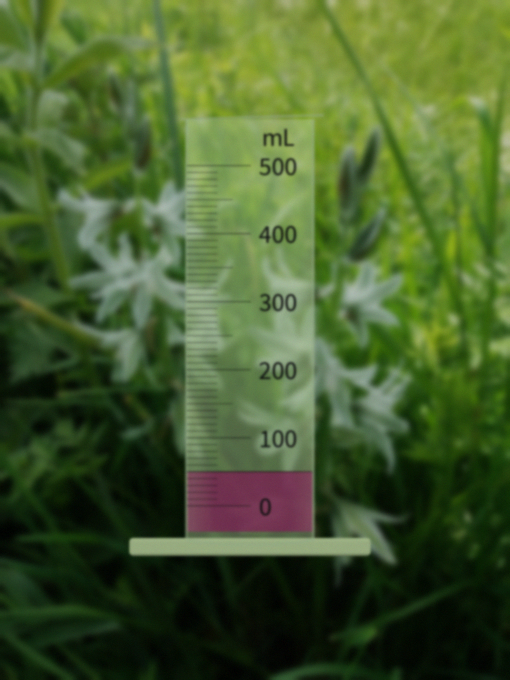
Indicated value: 50mL
